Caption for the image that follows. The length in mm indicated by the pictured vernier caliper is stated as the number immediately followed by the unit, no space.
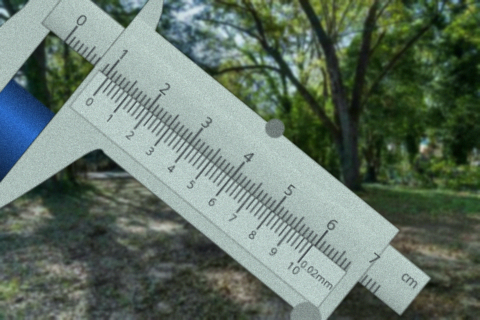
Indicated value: 10.5mm
